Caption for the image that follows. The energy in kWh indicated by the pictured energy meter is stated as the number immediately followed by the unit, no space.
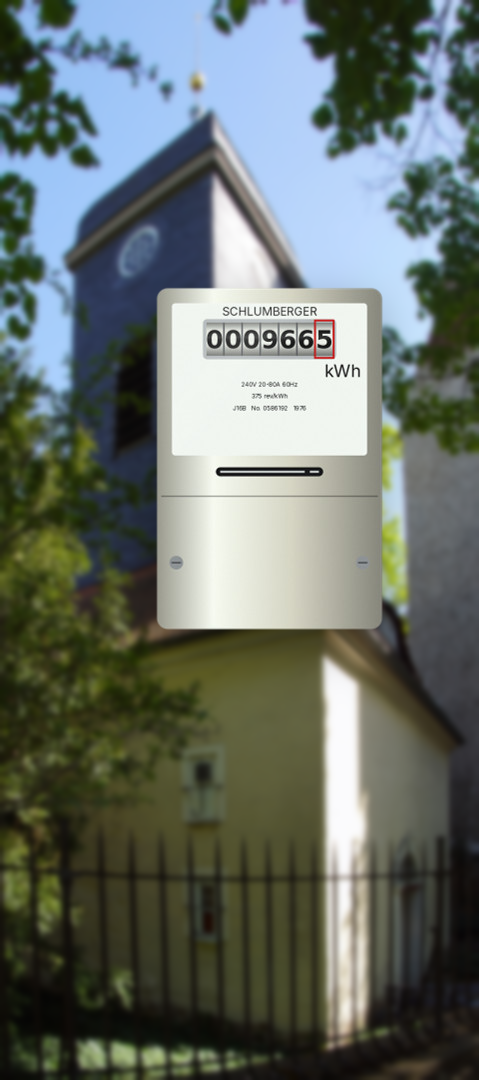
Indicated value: 966.5kWh
